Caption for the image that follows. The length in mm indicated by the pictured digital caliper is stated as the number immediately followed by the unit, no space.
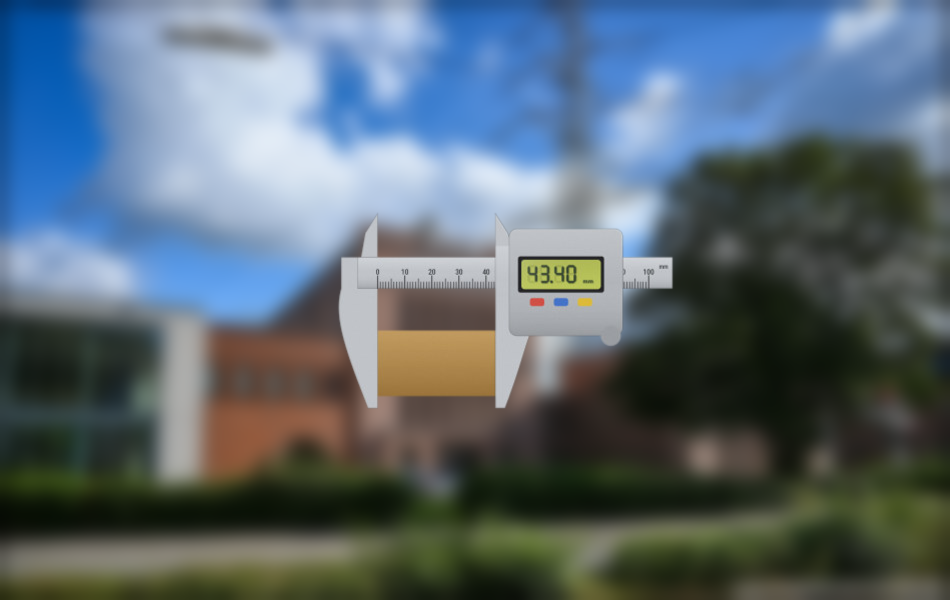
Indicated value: 43.40mm
